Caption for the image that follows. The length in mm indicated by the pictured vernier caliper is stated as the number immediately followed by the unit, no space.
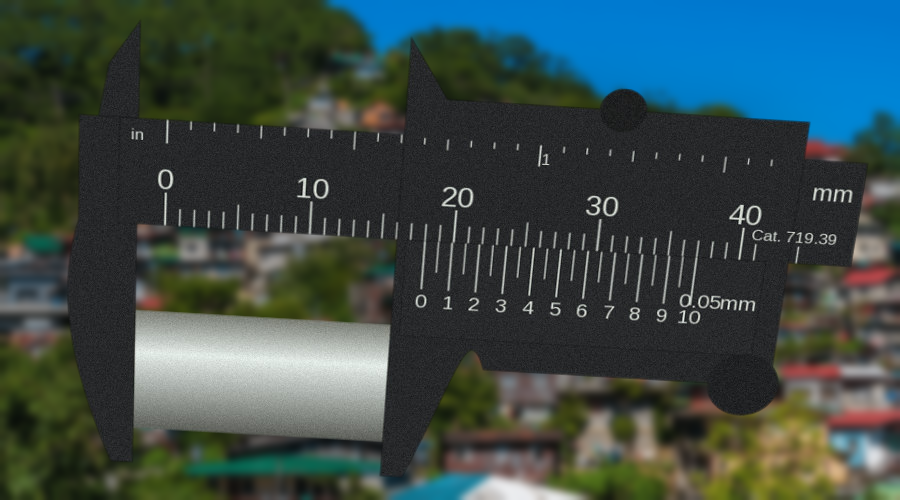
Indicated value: 18.0mm
